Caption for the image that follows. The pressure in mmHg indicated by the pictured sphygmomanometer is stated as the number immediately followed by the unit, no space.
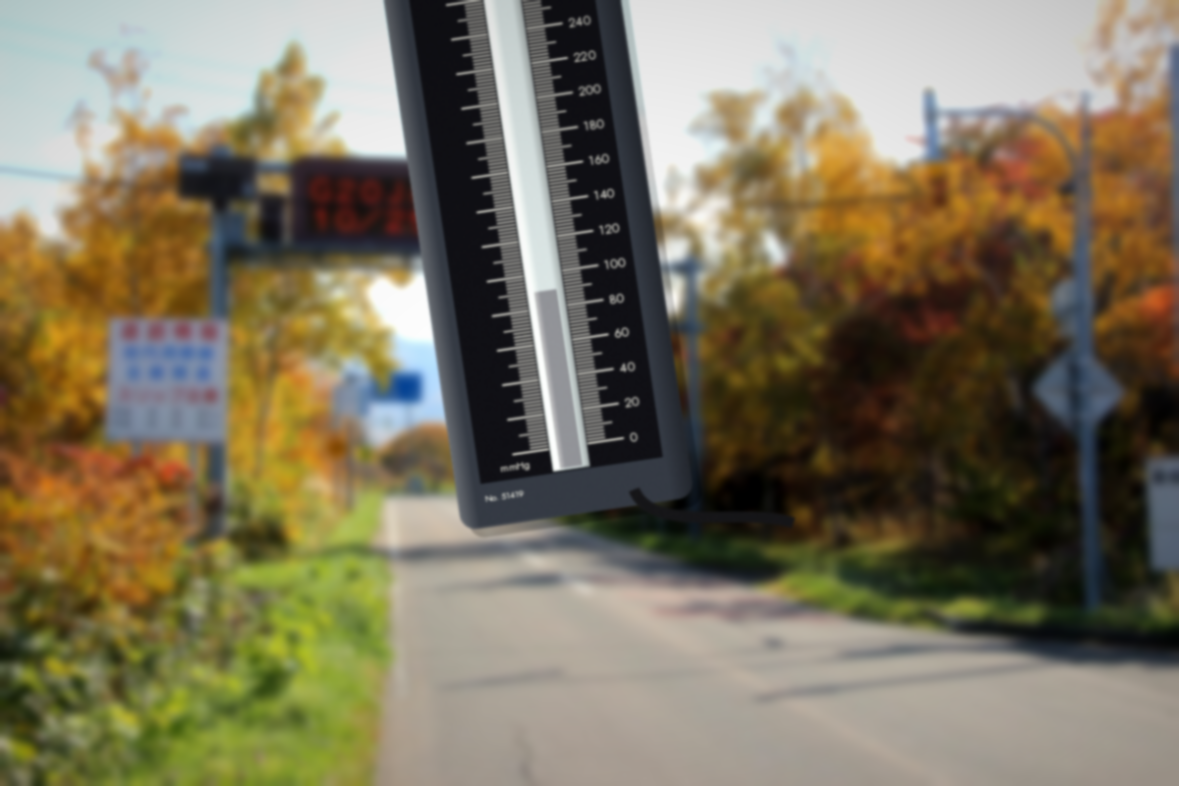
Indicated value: 90mmHg
